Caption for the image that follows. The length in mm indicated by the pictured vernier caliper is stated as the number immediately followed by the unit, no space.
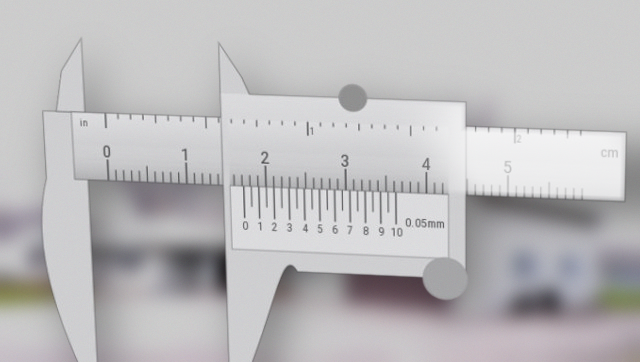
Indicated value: 17.2mm
